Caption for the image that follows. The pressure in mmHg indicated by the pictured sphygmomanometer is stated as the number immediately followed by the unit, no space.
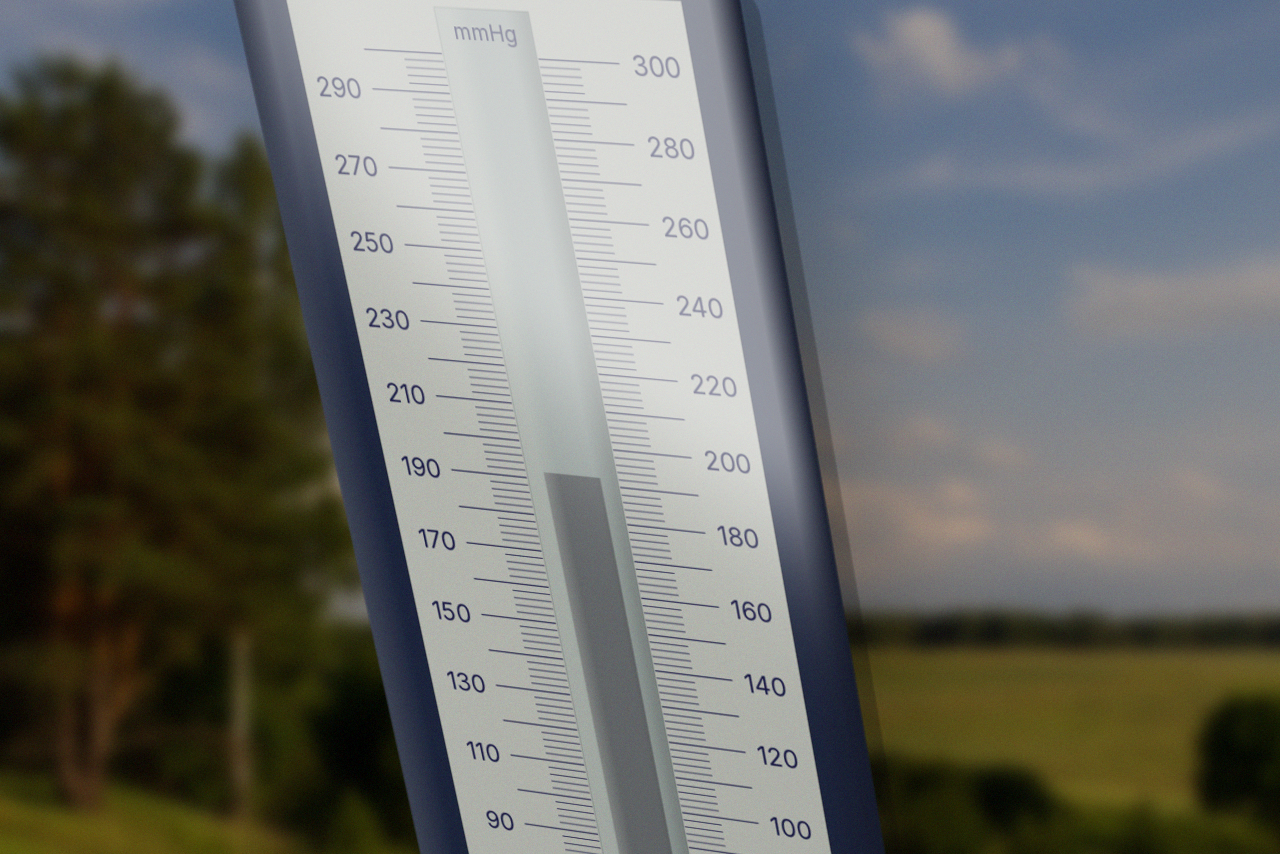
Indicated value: 192mmHg
